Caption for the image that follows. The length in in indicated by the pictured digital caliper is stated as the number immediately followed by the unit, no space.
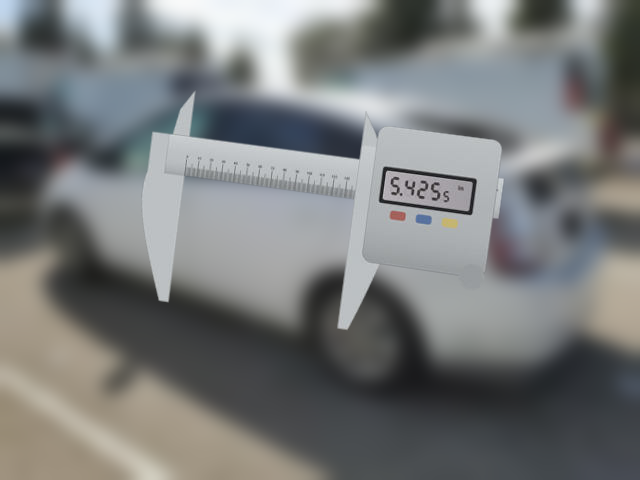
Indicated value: 5.4255in
